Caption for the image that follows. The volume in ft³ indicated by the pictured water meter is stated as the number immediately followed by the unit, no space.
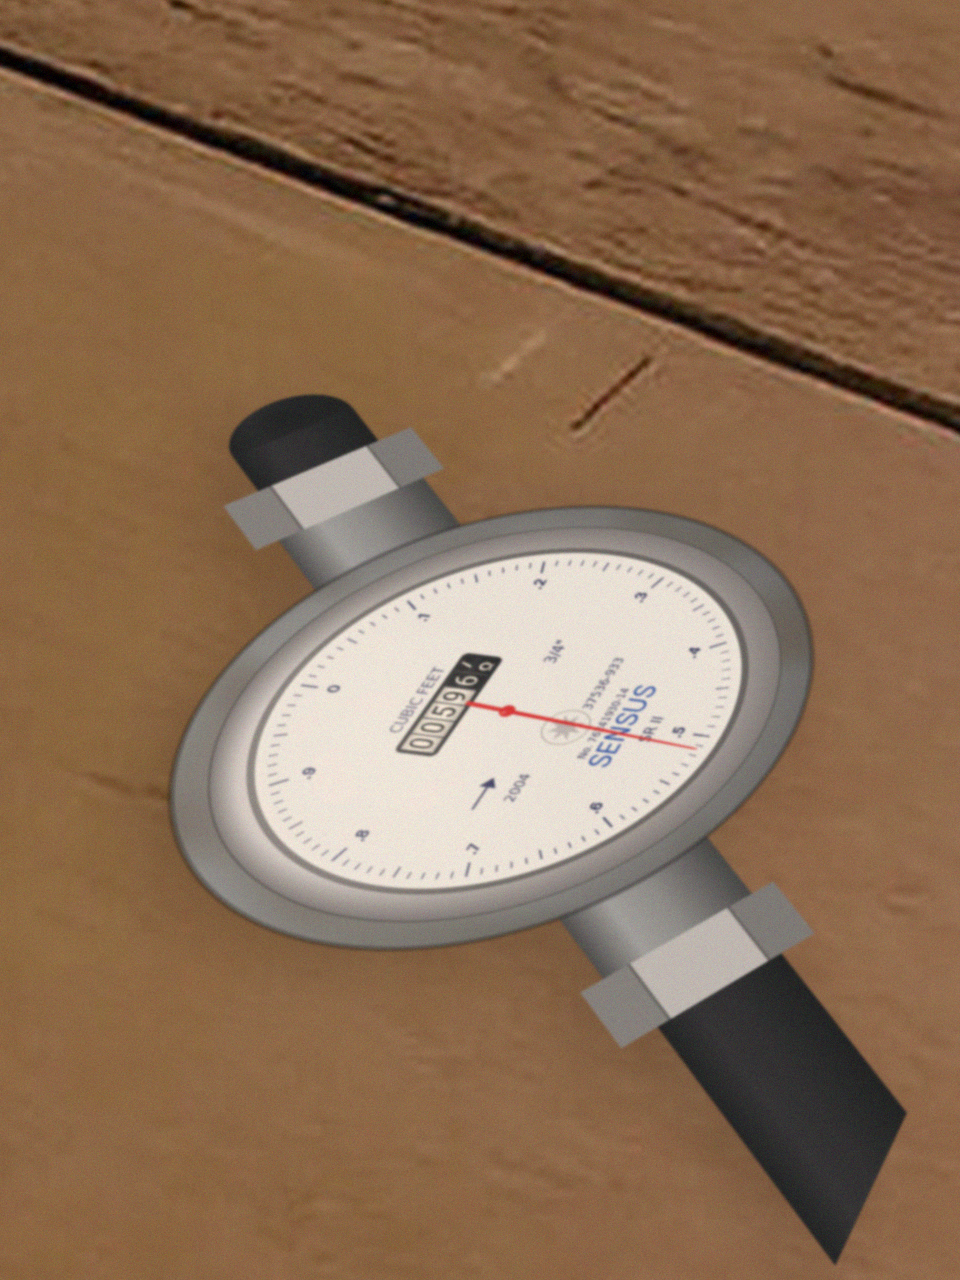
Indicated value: 5967.51ft³
